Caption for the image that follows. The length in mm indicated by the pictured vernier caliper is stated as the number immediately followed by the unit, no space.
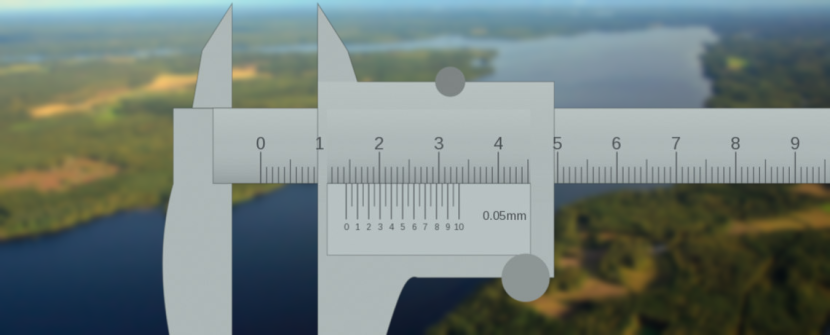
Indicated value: 14.4mm
